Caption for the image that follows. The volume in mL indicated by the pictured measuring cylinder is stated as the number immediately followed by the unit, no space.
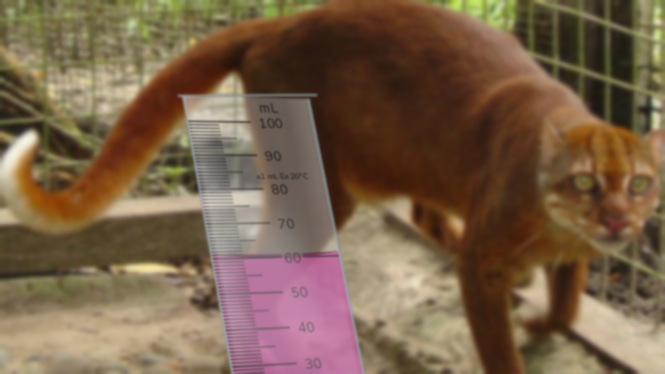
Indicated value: 60mL
